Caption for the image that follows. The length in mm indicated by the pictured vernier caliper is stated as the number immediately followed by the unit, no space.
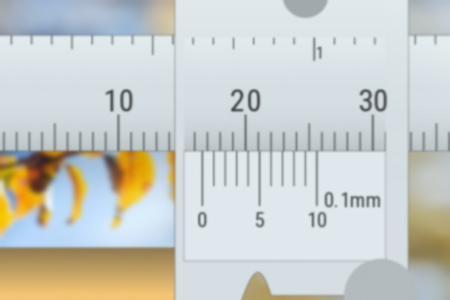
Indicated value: 16.6mm
